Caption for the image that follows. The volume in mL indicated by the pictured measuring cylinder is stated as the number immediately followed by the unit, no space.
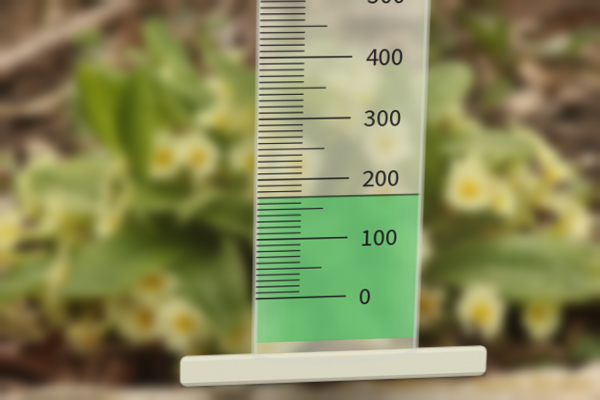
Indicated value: 170mL
